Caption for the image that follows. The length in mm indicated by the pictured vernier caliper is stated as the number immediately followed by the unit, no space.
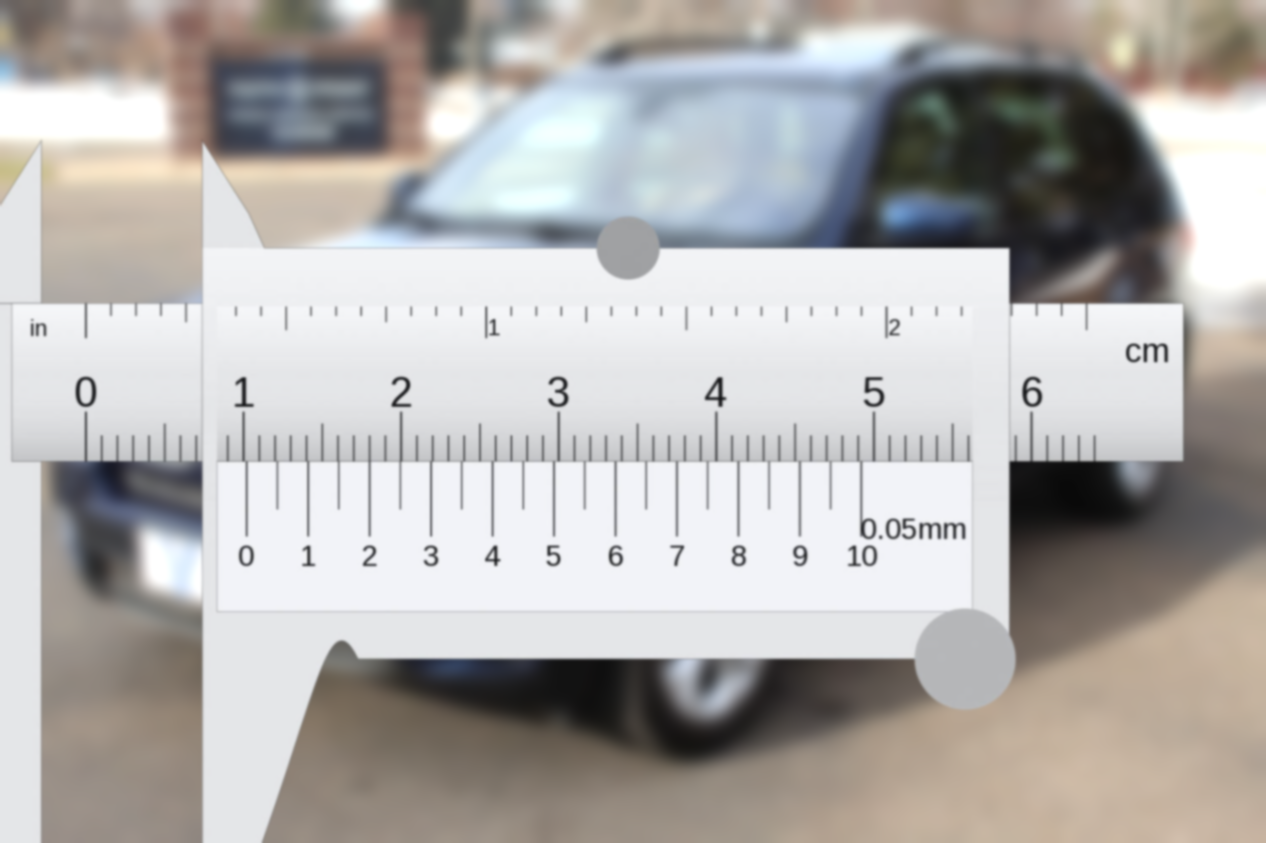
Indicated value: 10.2mm
